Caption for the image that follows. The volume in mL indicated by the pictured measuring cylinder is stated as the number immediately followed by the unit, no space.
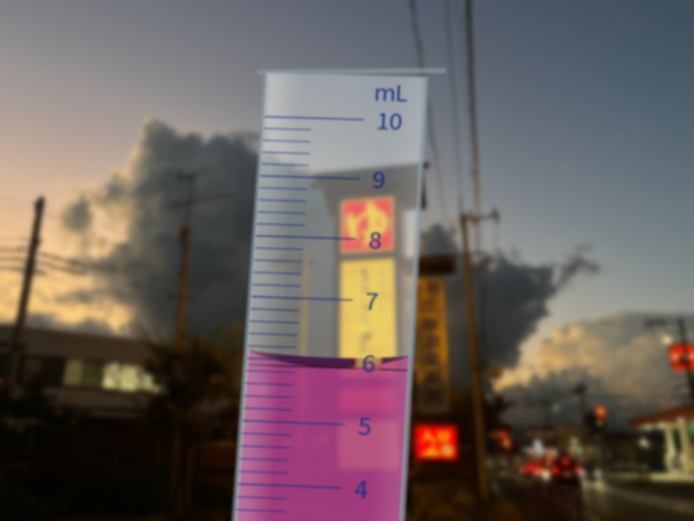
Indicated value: 5.9mL
